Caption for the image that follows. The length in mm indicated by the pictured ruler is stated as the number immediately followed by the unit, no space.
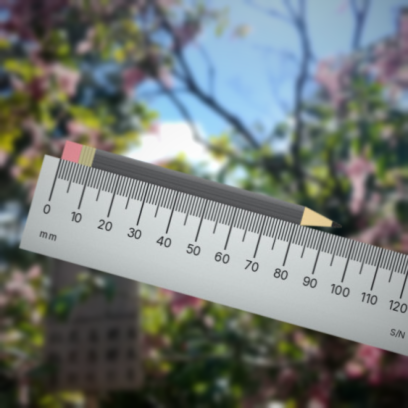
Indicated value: 95mm
